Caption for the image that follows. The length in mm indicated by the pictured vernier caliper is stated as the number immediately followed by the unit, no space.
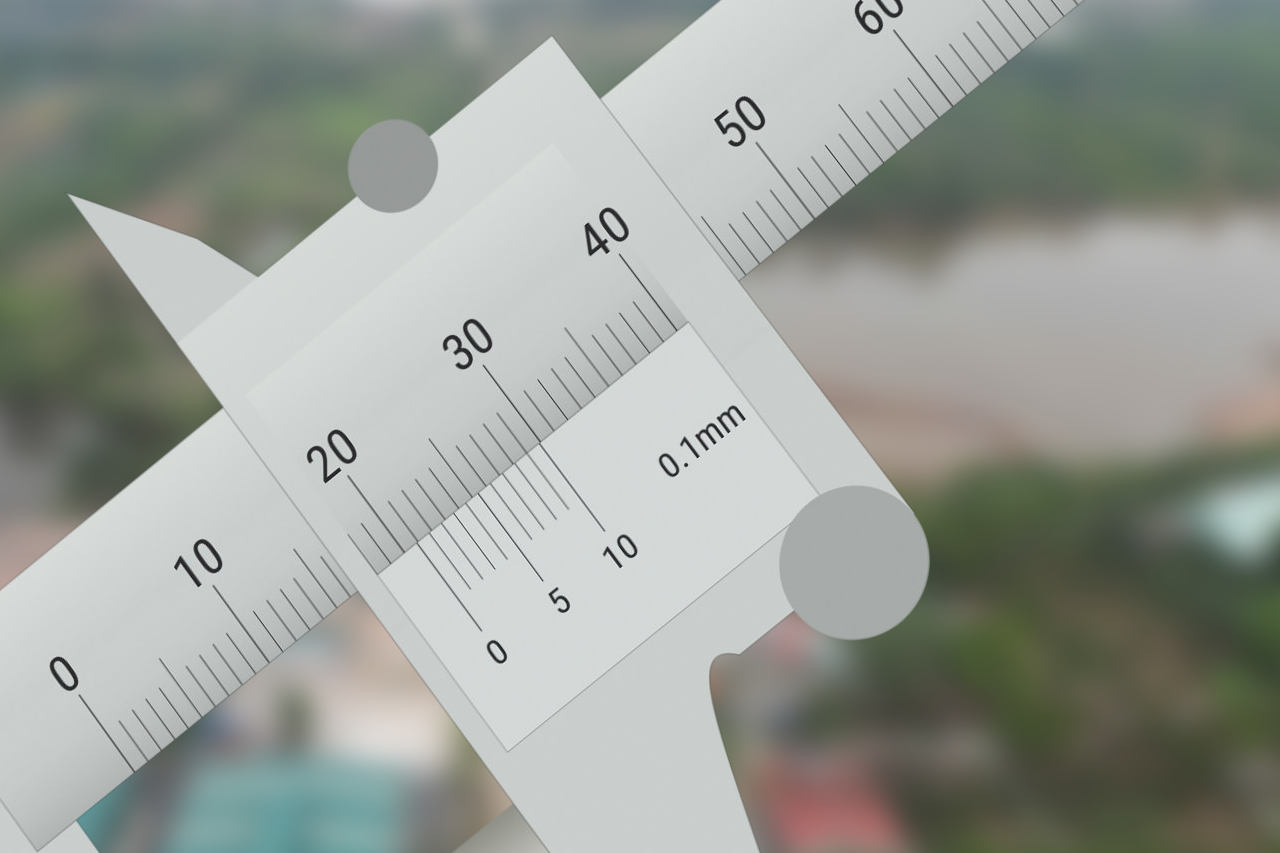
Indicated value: 20.9mm
